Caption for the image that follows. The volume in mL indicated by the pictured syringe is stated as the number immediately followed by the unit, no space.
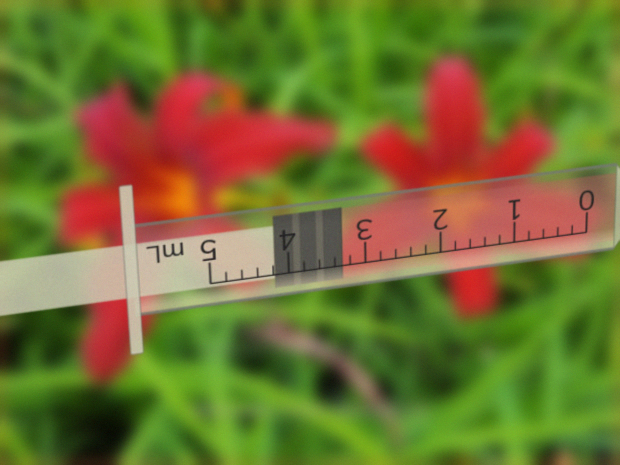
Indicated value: 3.3mL
